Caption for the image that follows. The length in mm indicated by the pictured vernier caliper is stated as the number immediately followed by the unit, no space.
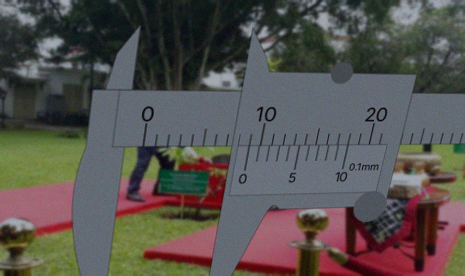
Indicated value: 9.0mm
